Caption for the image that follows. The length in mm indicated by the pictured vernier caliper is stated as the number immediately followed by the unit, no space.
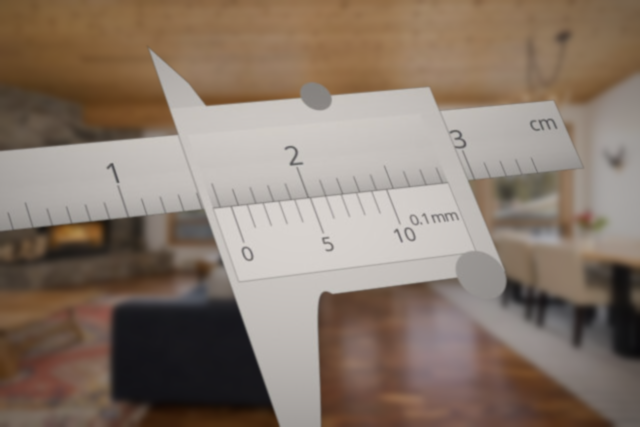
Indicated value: 15.6mm
